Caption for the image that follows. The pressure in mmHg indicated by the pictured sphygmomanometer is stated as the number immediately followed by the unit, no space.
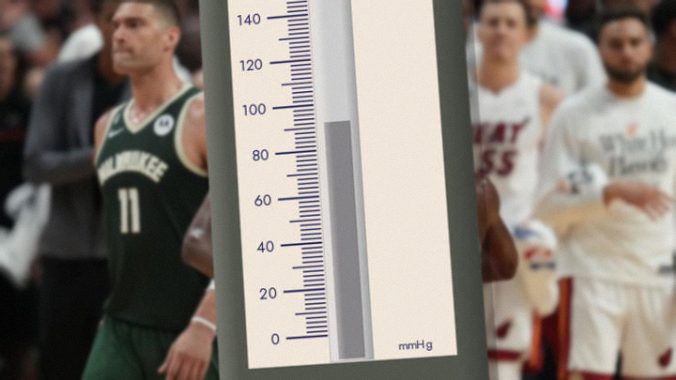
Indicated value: 92mmHg
